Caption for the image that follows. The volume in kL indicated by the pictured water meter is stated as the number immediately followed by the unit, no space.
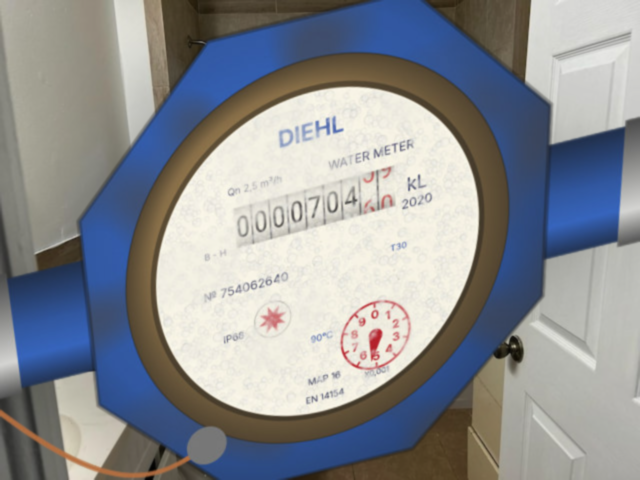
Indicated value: 704.595kL
